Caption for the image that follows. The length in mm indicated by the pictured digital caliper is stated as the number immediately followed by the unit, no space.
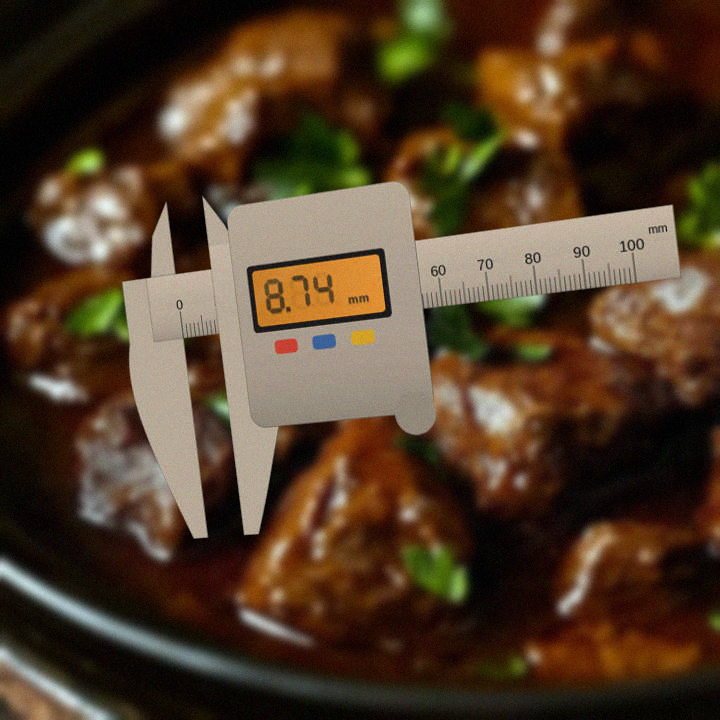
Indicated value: 8.74mm
